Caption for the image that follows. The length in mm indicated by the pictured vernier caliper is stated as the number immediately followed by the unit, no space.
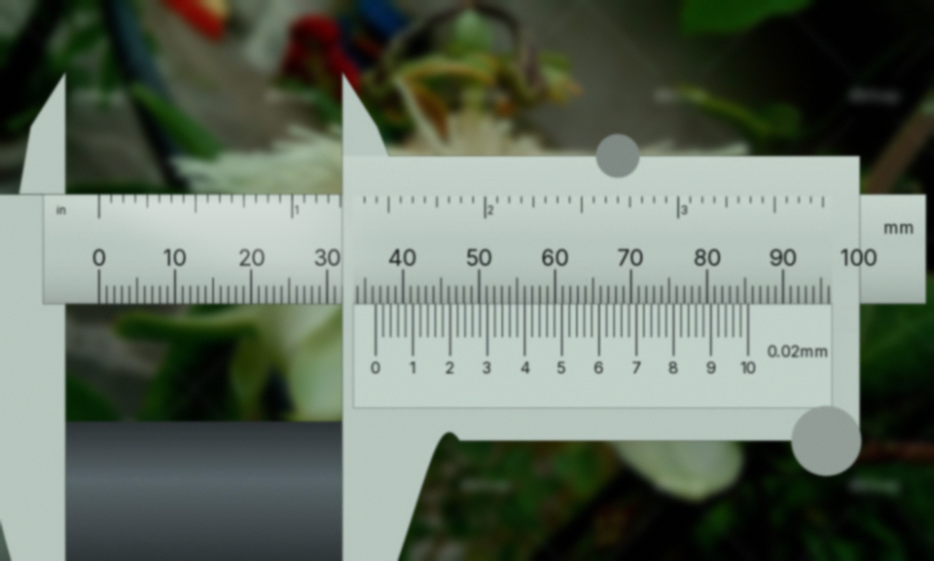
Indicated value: 36.4mm
